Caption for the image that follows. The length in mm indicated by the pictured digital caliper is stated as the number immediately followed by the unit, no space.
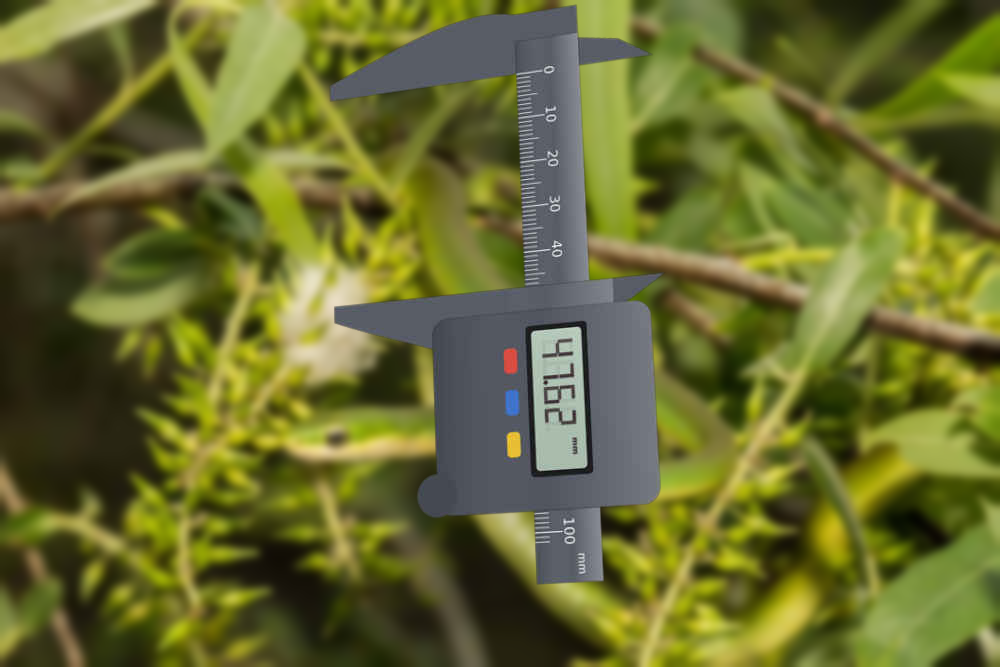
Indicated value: 47.62mm
